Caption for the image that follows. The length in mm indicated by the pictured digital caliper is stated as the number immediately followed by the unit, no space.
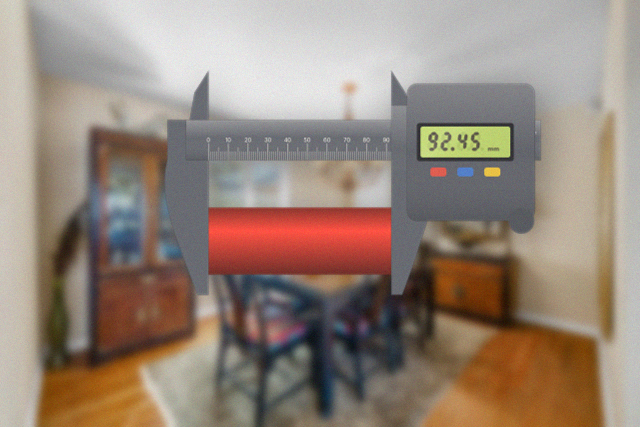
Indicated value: 92.45mm
